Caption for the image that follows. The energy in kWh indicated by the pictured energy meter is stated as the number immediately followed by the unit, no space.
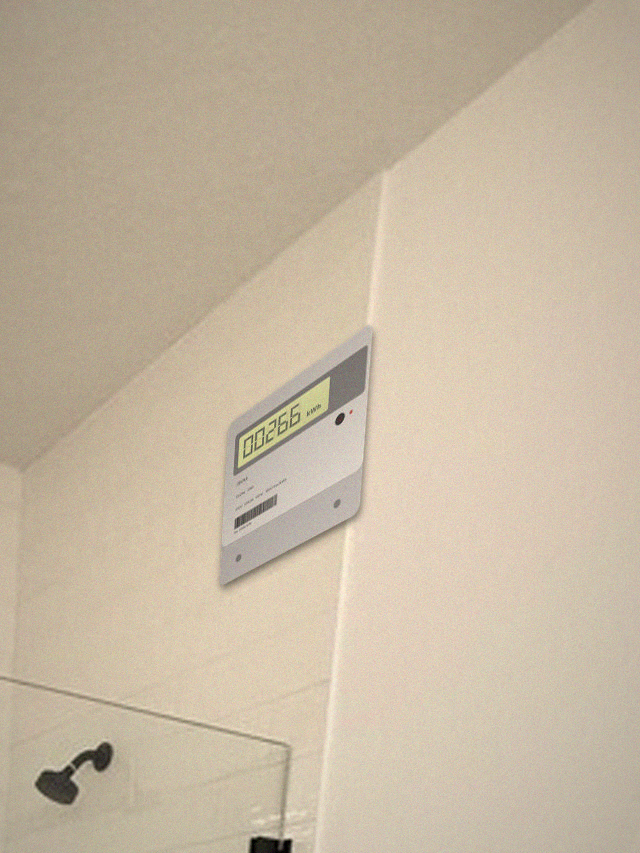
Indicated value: 266kWh
